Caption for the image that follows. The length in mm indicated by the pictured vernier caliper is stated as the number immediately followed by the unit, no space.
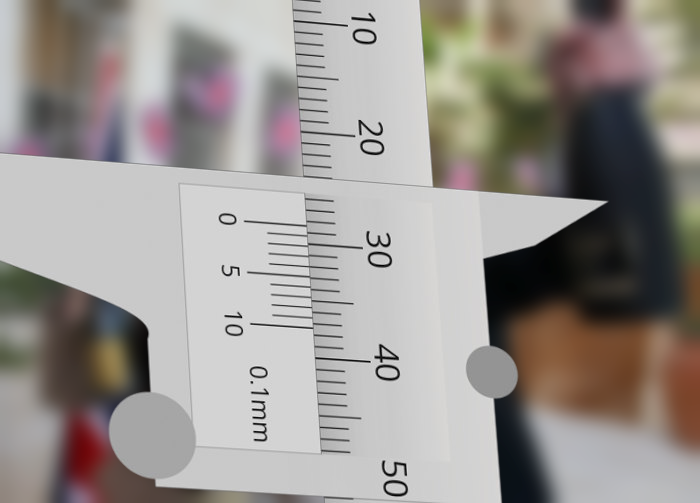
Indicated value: 28.4mm
